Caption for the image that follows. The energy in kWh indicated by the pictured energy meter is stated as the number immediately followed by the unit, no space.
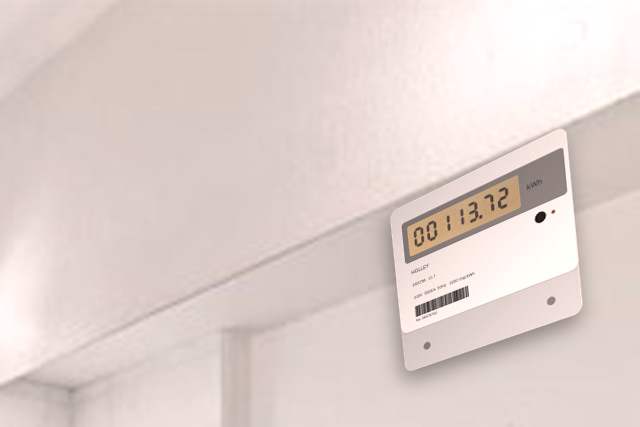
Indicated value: 113.72kWh
